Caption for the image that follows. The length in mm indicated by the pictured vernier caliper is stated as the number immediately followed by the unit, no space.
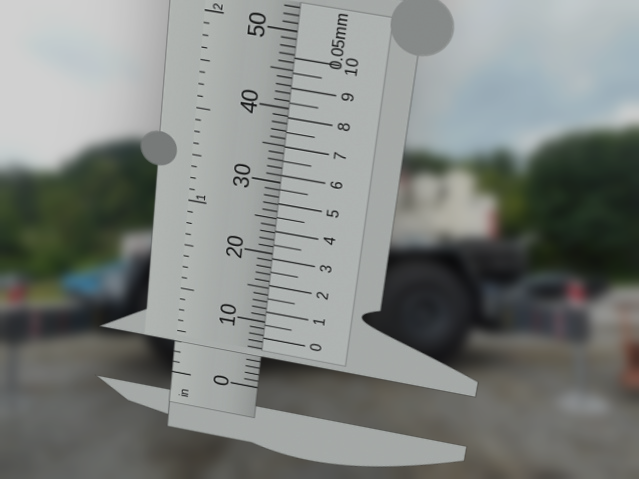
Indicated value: 7.6mm
